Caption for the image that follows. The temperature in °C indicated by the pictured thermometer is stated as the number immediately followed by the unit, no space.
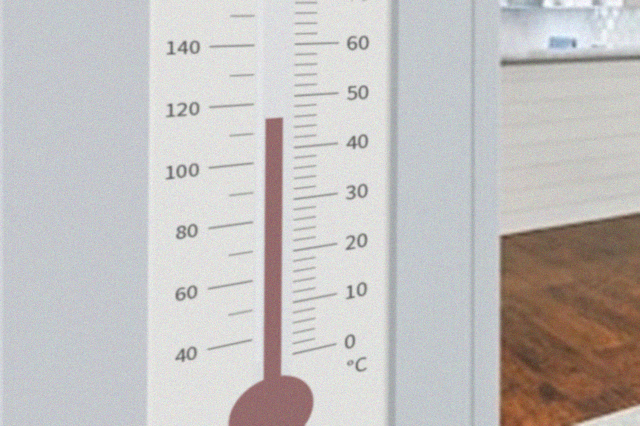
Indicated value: 46°C
